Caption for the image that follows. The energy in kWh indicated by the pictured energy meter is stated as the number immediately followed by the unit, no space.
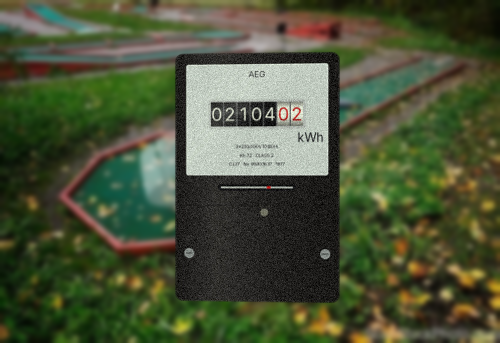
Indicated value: 2104.02kWh
